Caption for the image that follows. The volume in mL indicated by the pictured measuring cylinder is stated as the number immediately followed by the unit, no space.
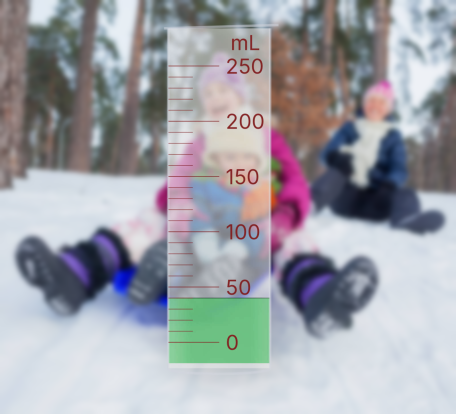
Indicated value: 40mL
